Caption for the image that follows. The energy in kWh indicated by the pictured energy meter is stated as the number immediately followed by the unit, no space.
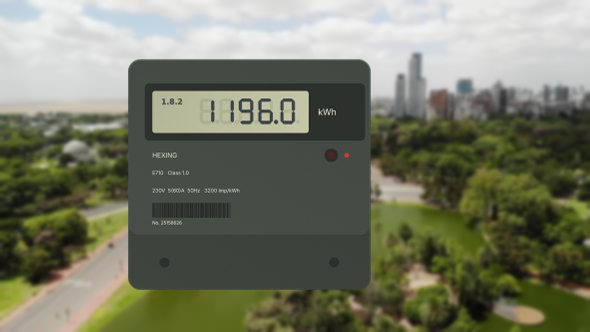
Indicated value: 1196.0kWh
